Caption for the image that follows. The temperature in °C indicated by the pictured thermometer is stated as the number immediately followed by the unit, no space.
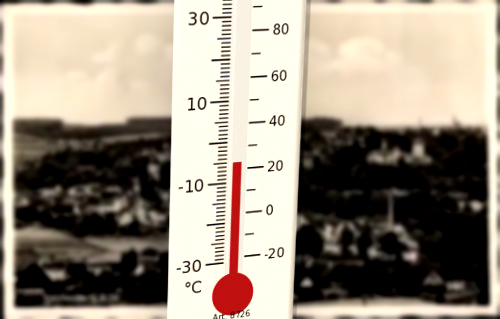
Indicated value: -5°C
